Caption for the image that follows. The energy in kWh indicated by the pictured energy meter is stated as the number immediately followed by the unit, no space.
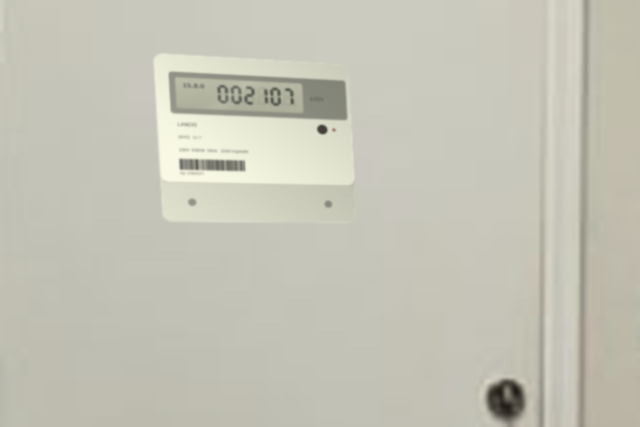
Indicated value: 2107kWh
